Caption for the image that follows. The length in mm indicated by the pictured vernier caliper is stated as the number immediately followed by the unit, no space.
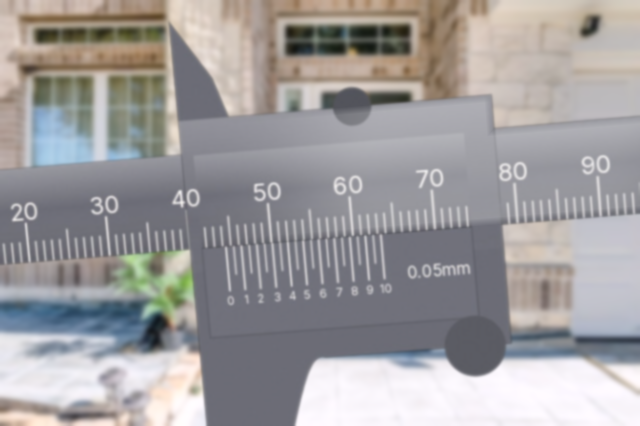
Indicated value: 44.4mm
